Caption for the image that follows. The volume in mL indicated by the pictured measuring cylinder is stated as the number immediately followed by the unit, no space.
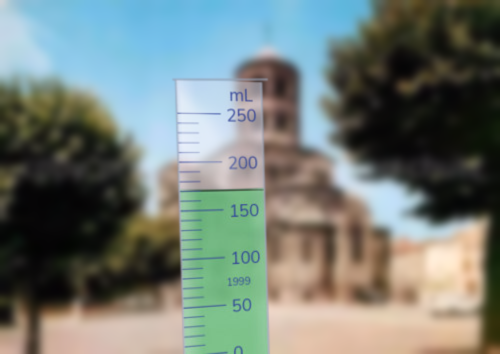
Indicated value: 170mL
